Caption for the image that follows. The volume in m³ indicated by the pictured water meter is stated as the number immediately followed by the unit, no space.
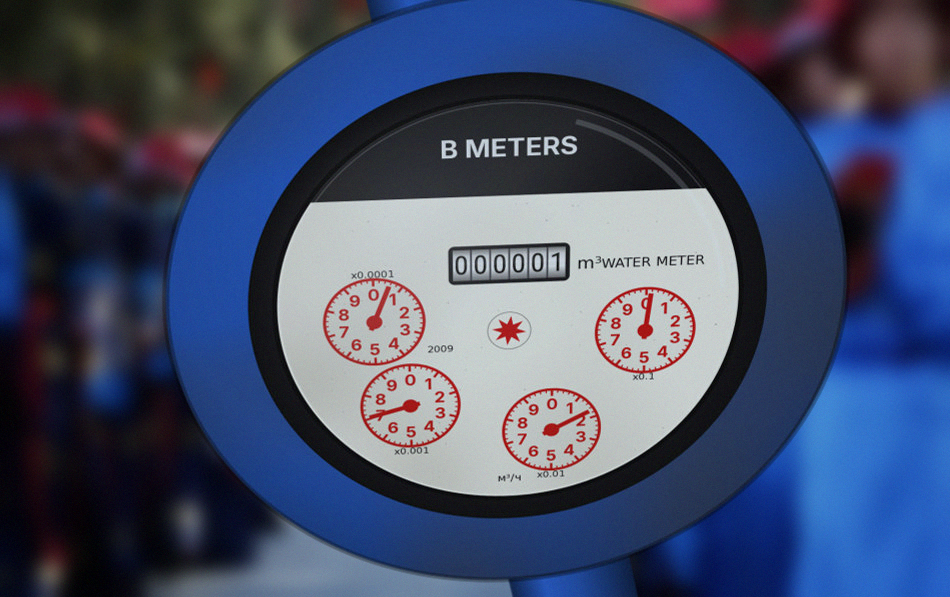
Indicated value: 1.0170m³
